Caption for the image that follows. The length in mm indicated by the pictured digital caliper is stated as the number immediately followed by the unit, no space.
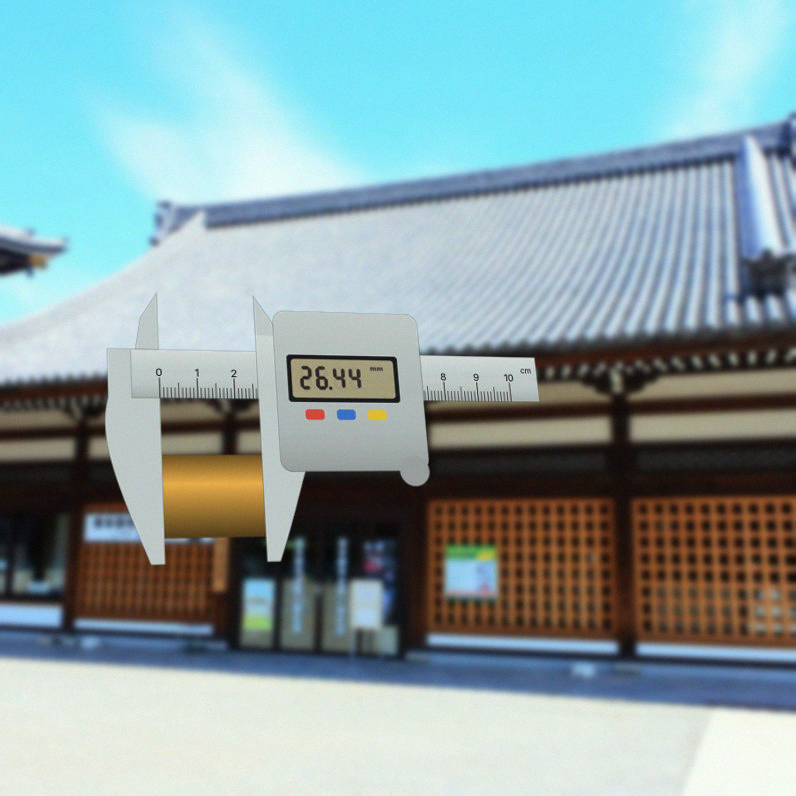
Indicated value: 26.44mm
